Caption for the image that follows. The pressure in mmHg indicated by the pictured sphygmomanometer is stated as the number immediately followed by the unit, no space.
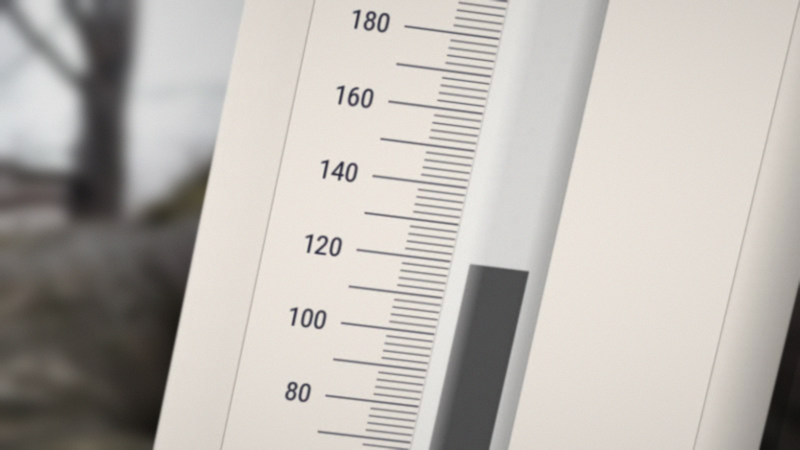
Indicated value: 120mmHg
